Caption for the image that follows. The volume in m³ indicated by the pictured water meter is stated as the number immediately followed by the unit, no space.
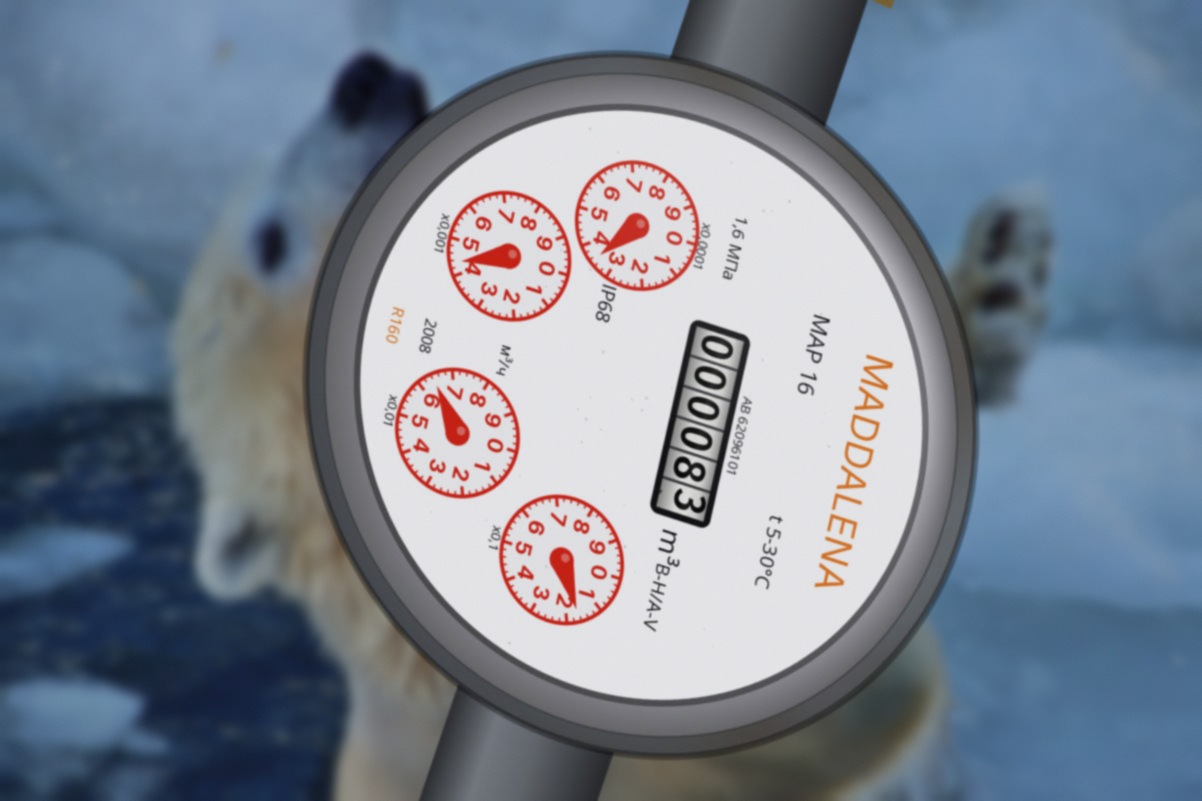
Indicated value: 83.1643m³
